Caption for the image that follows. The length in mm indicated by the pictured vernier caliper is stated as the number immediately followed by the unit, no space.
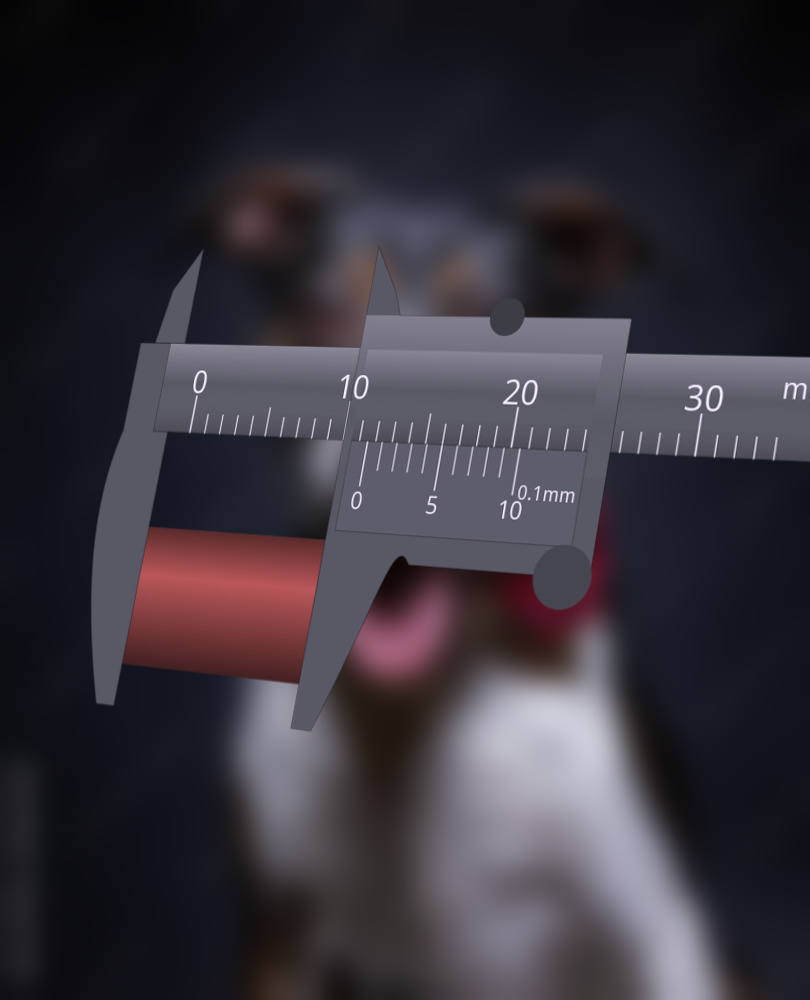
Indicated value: 11.5mm
